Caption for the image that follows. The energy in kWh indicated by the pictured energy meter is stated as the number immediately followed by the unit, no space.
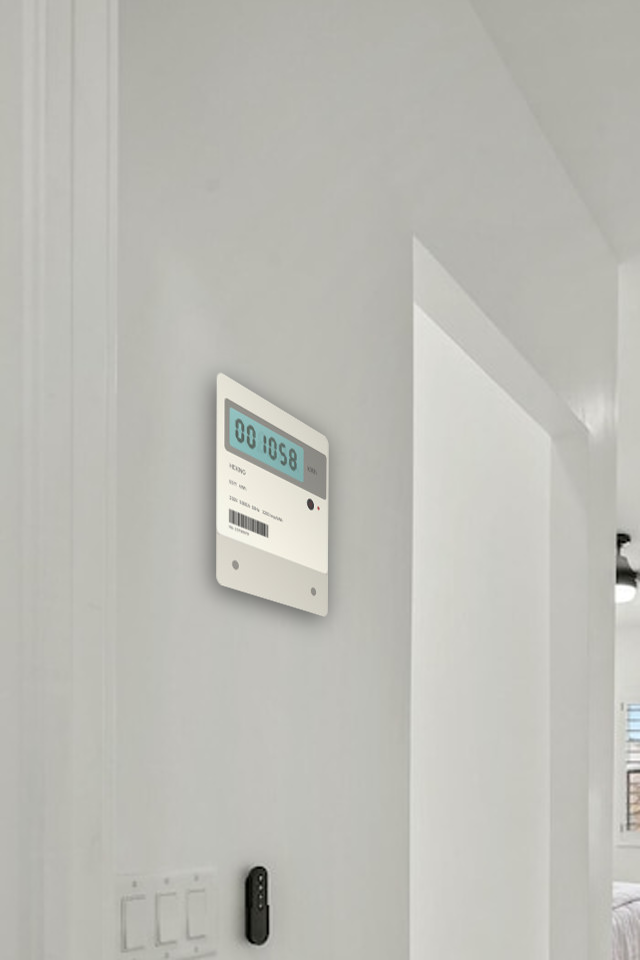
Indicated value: 1058kWh
